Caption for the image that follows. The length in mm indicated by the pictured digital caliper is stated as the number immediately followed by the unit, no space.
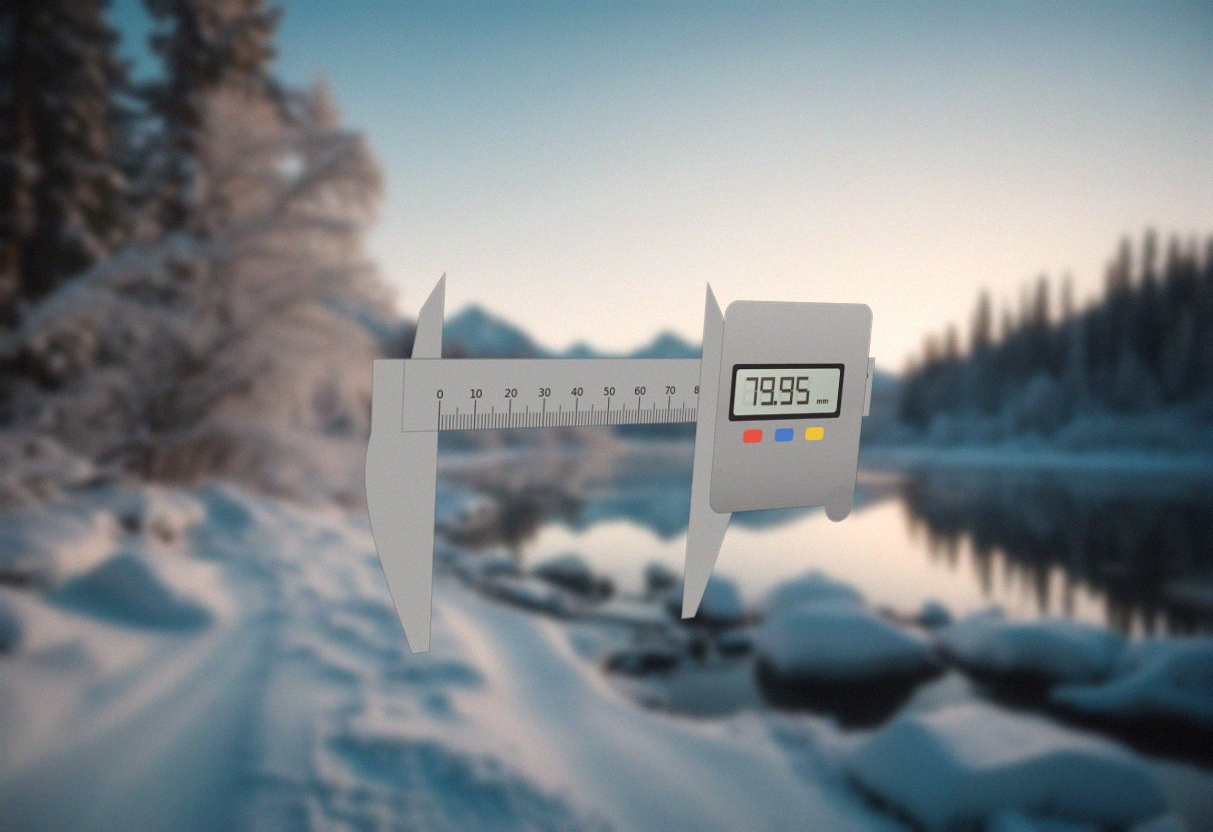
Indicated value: 79.95mm
